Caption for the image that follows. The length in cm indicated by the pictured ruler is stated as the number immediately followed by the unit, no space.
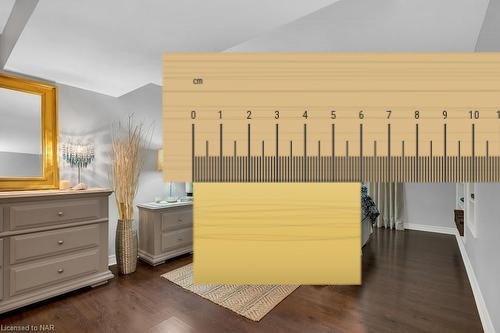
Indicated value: 6cm
